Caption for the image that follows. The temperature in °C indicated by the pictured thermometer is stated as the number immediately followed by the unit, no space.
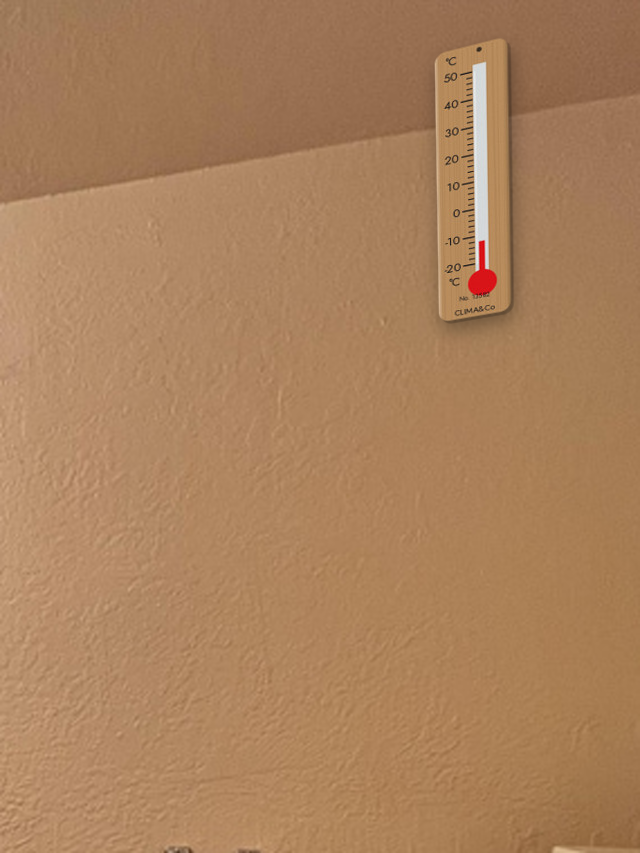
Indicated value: -12°C
